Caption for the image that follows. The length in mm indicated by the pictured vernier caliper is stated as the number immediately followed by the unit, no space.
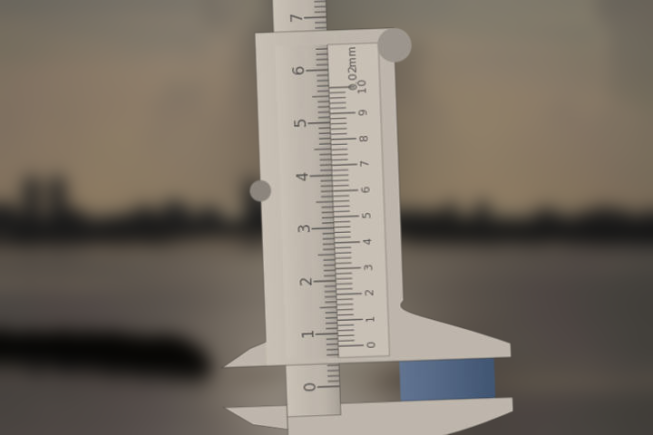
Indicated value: 7.6mm
